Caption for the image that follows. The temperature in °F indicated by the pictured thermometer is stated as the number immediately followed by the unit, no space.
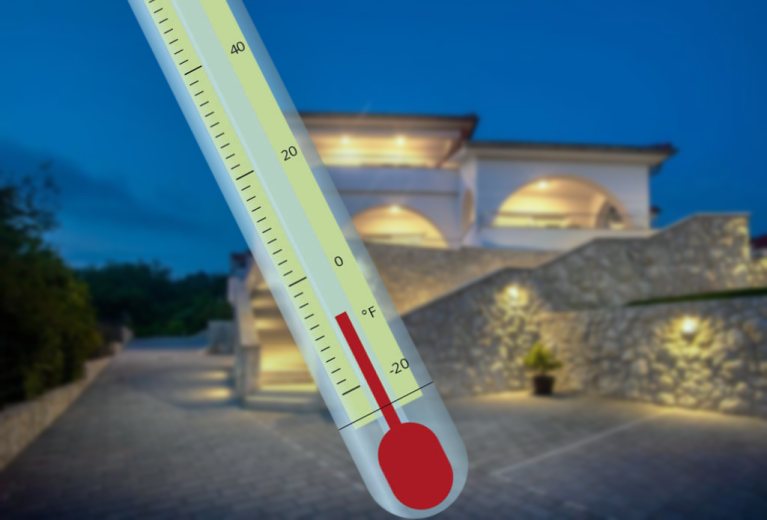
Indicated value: -8°F
